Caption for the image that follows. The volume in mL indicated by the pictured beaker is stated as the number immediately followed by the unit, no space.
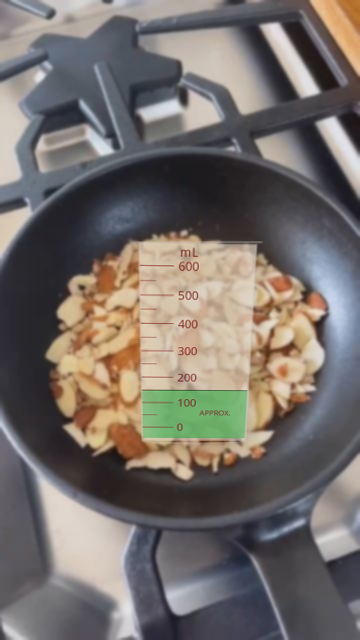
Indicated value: 150mL
